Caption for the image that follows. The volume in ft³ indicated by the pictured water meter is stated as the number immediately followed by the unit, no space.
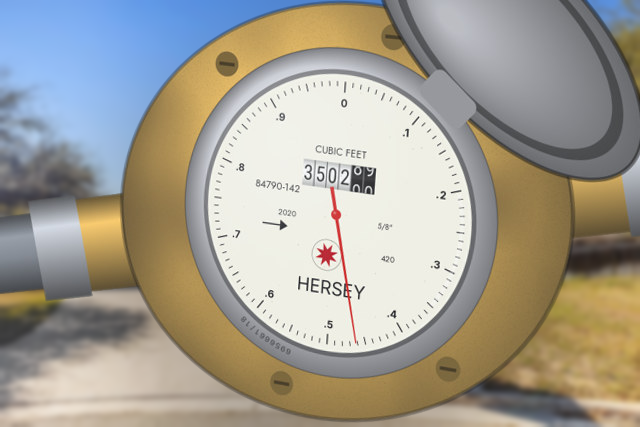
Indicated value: 350289.46ft³
